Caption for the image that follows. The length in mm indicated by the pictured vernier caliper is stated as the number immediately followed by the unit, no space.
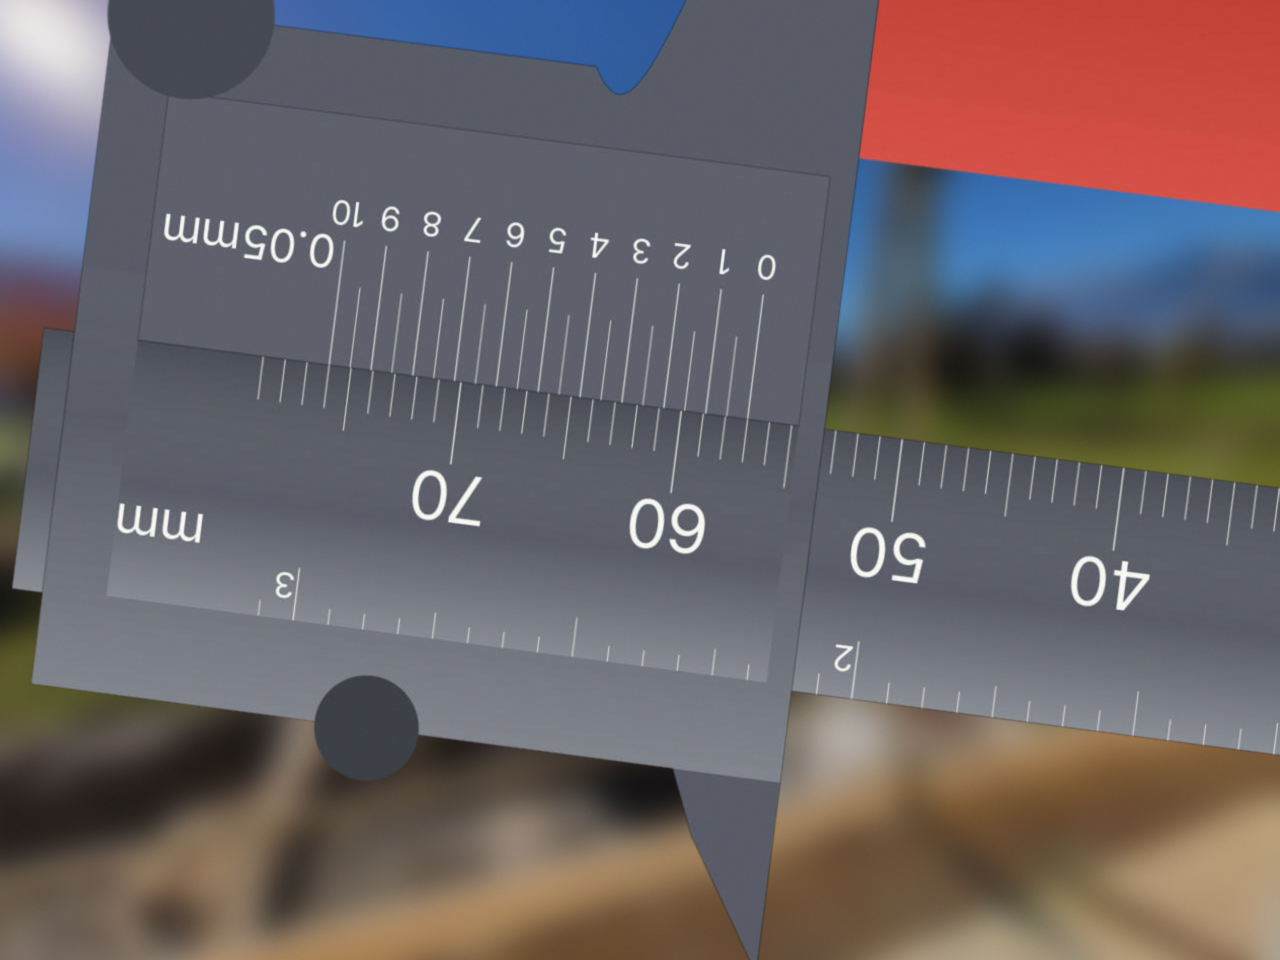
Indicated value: 57.0mm
